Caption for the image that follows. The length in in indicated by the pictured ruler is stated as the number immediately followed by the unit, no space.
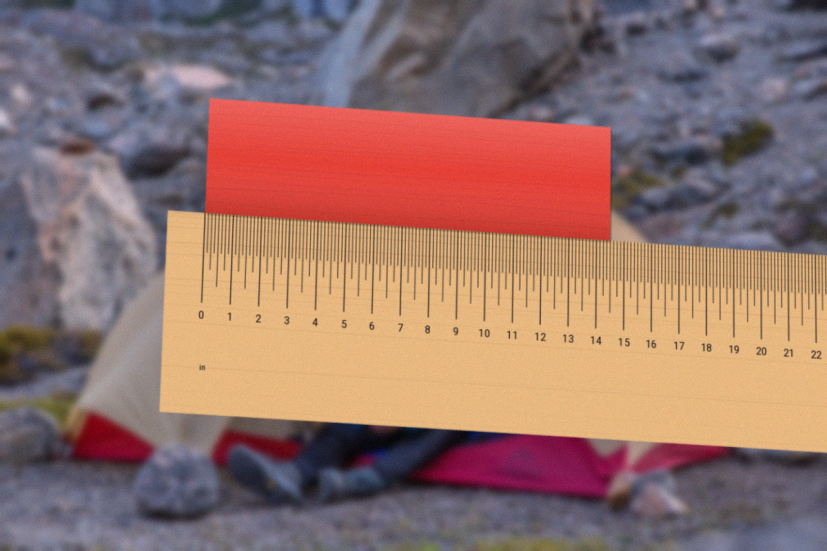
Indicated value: 14.5in
